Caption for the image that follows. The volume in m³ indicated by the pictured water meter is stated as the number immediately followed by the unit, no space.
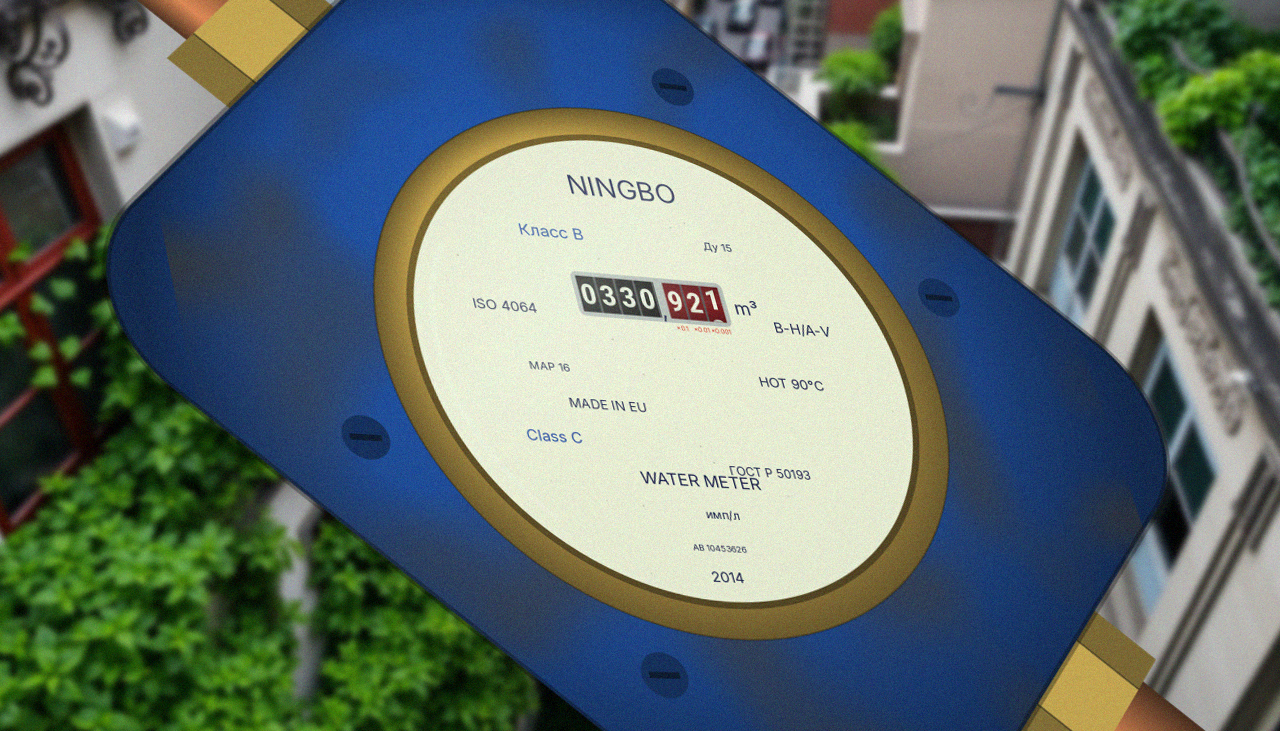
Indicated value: 330.921m³
